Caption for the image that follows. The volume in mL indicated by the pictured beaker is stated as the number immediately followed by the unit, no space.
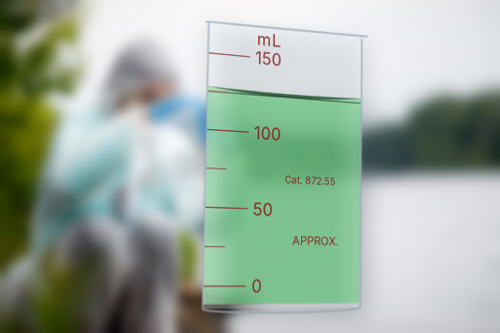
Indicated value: 125mL
